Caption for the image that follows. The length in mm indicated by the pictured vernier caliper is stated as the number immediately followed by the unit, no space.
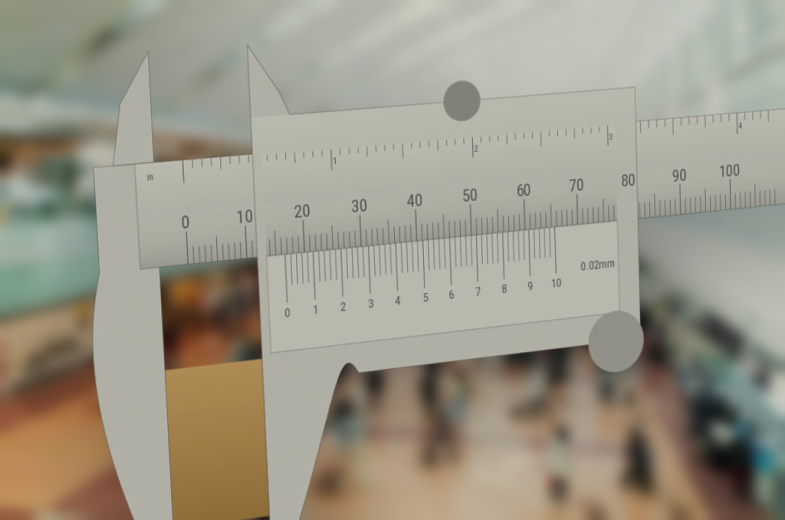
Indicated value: 16.6mm
